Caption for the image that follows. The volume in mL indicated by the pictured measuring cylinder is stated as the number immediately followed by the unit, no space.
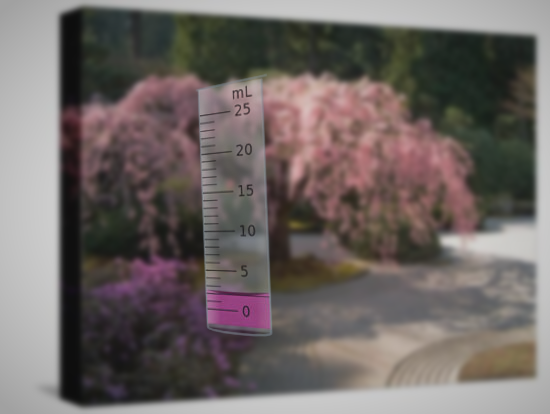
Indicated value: 2mL
